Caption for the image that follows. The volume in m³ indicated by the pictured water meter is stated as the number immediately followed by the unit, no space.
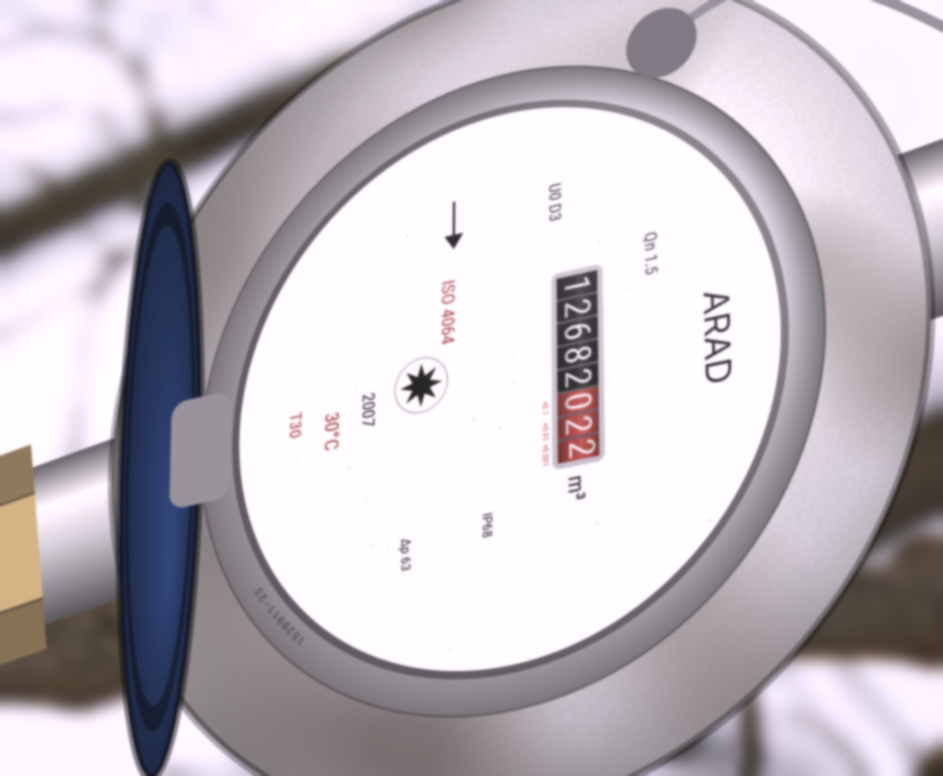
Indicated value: 12682.022m³
